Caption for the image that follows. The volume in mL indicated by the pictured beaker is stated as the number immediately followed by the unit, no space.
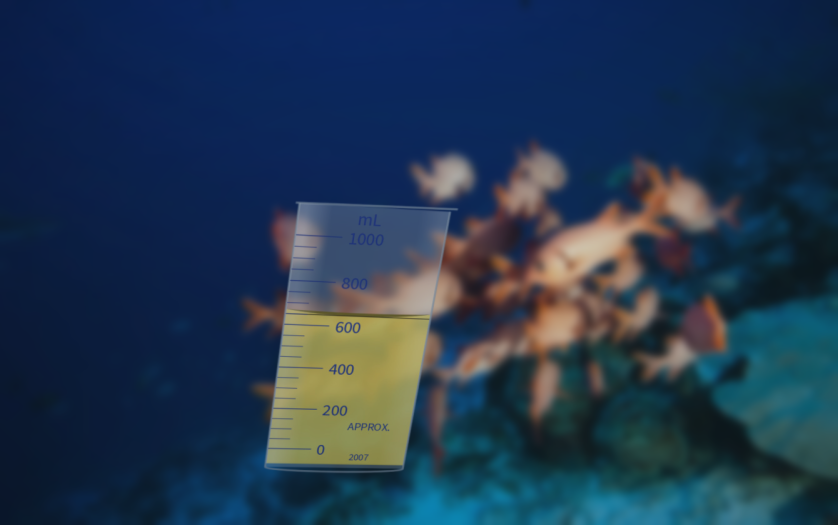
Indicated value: 650mL
